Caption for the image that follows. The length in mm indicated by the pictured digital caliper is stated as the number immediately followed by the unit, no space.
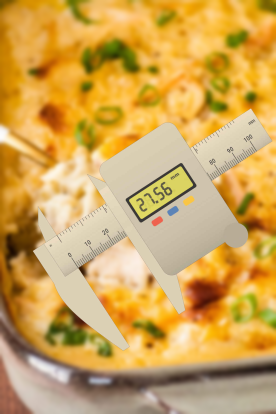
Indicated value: 27.56mm
